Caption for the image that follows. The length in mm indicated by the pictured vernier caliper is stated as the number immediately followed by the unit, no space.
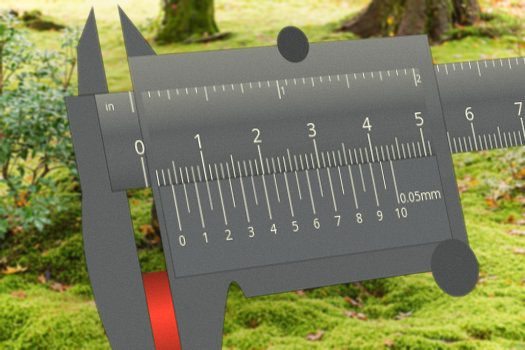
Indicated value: 4.2mm
